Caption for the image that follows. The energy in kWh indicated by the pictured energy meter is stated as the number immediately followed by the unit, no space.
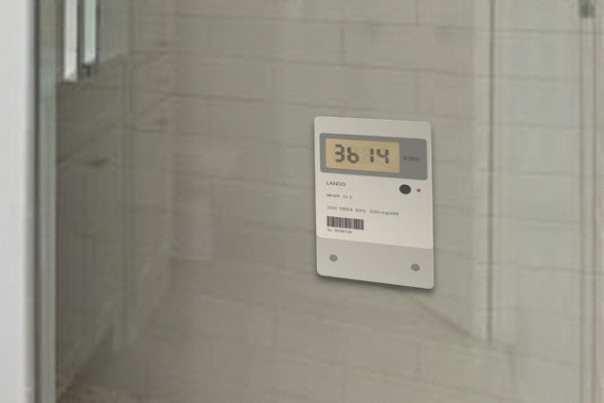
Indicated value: 3614kWh
